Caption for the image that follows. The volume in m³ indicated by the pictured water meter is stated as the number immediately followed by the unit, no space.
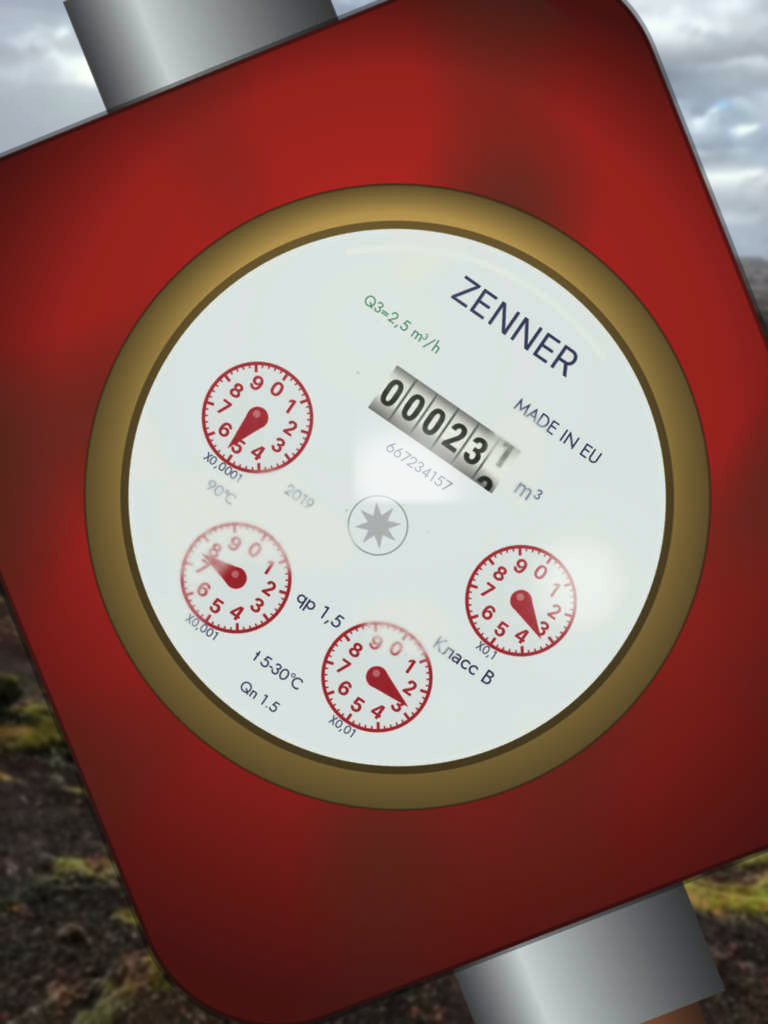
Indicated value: 231.3275m³
